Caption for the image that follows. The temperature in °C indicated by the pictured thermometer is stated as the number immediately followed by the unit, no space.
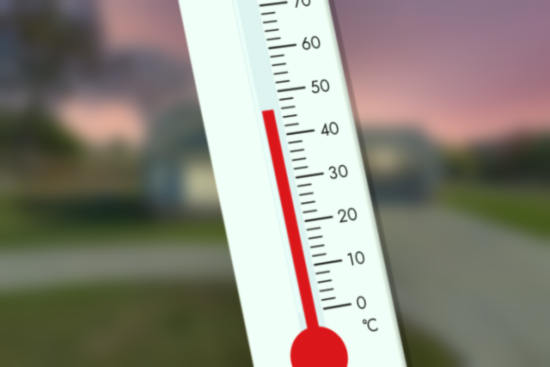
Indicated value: 46°C
